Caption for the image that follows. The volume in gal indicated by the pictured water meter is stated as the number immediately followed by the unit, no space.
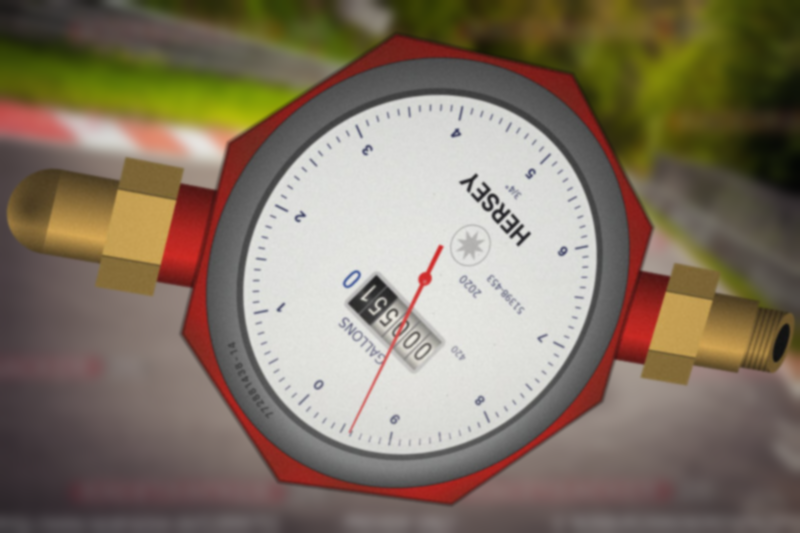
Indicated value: 5509.4gal
